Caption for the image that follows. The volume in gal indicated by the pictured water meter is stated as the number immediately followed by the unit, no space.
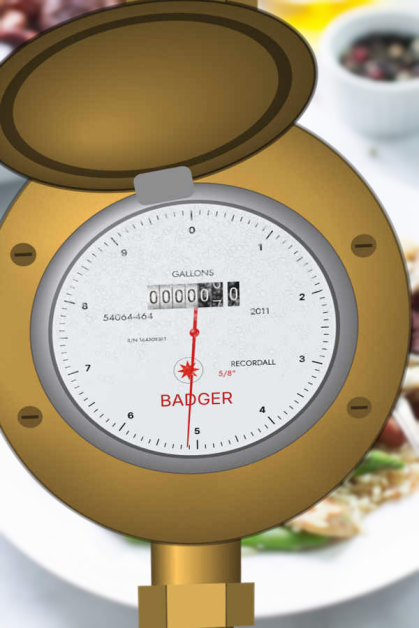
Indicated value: 65.1gal
